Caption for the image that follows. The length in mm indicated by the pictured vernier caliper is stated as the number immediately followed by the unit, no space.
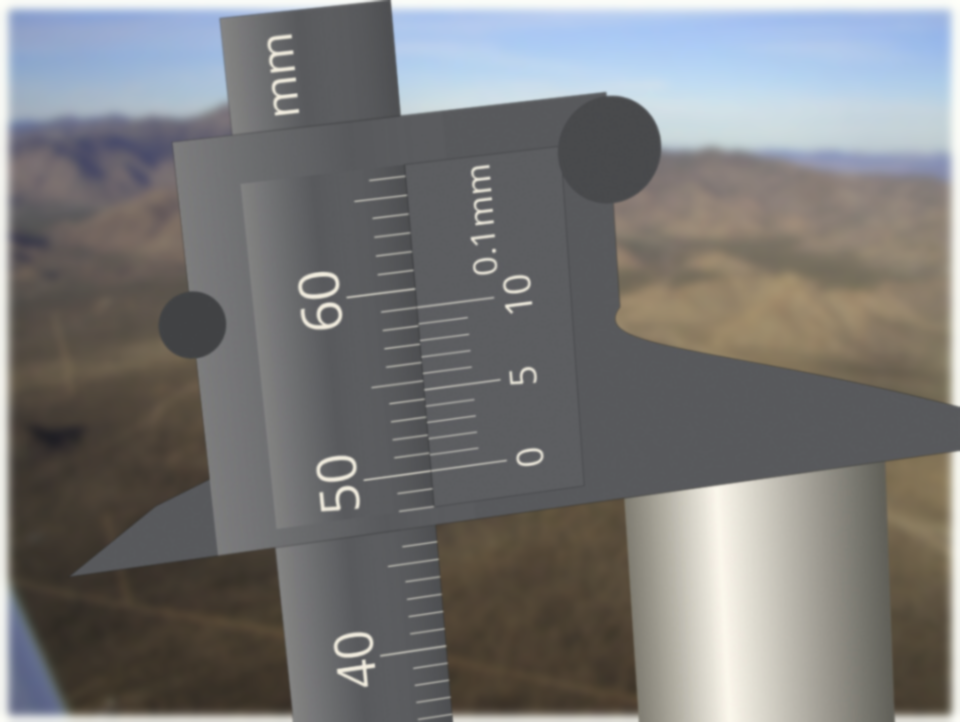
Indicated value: 50.0mm
